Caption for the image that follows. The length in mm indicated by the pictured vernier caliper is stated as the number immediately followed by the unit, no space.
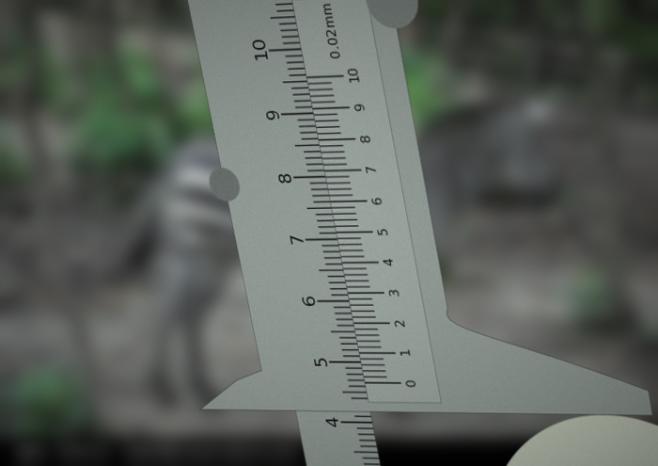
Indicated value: 46.6mm
